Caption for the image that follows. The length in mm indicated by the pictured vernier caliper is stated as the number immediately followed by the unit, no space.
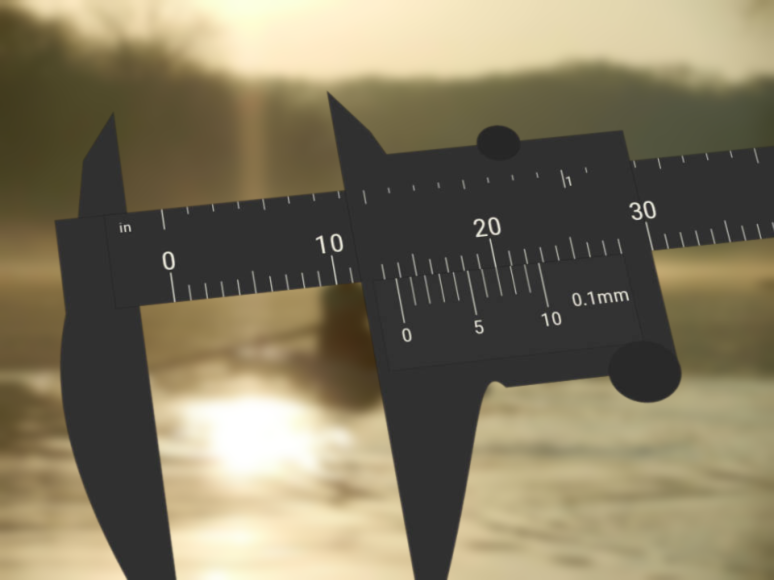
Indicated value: 13.7mm
